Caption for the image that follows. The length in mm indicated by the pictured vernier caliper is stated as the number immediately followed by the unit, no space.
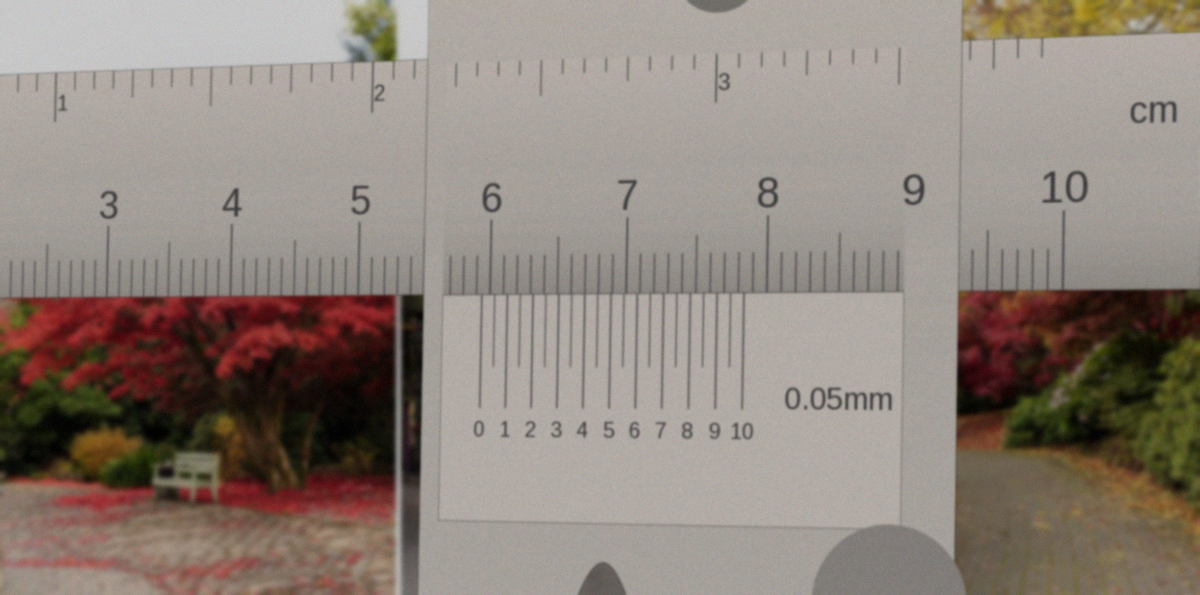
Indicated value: 59.4mm
